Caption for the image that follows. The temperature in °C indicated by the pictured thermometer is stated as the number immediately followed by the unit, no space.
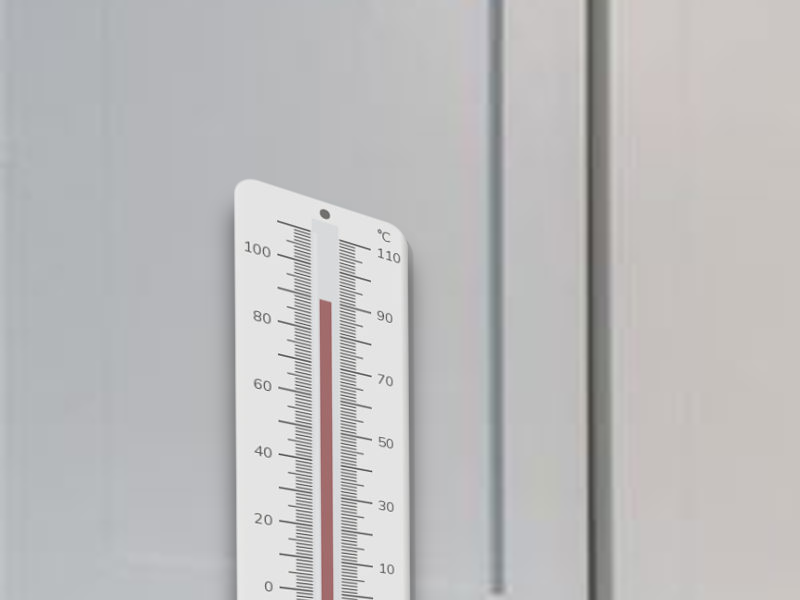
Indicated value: 90°C
